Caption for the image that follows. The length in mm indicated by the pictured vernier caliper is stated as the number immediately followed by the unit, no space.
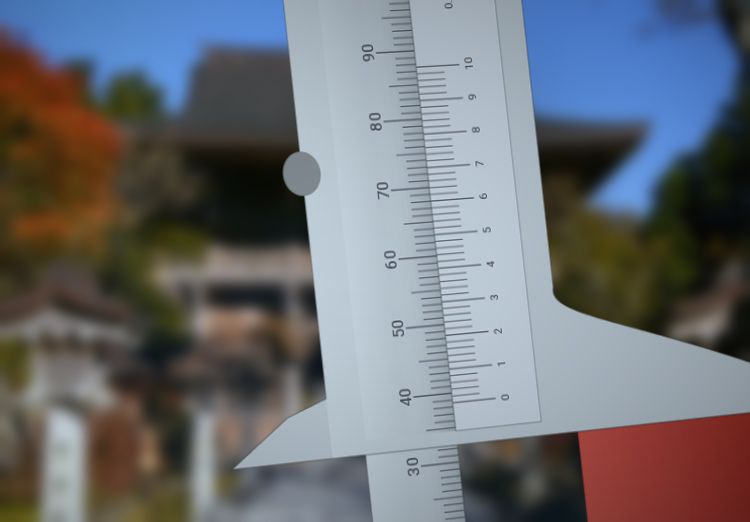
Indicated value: 38.6mm
